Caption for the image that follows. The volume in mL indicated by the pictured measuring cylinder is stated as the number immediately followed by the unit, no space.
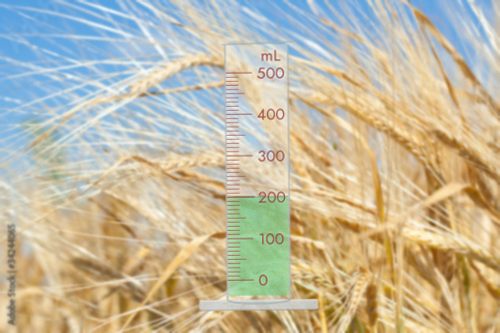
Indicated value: 200mL
